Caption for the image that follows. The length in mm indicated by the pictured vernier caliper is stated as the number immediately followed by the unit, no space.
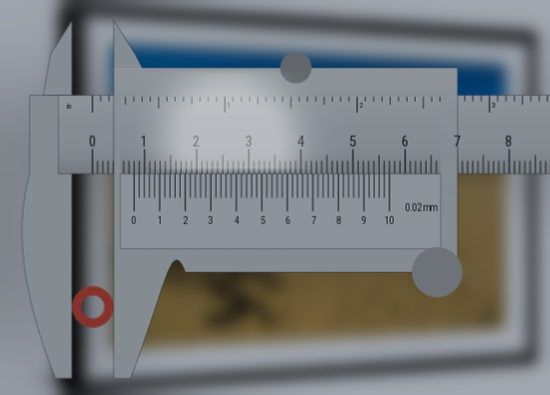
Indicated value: 8.0mm
